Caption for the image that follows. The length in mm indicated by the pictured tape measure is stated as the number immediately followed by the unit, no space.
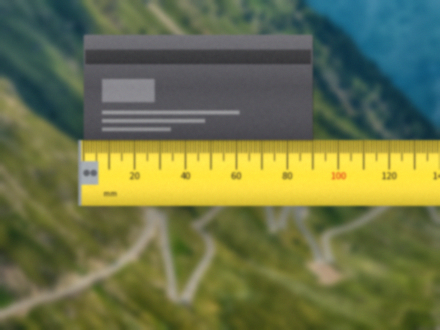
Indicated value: 90mm
